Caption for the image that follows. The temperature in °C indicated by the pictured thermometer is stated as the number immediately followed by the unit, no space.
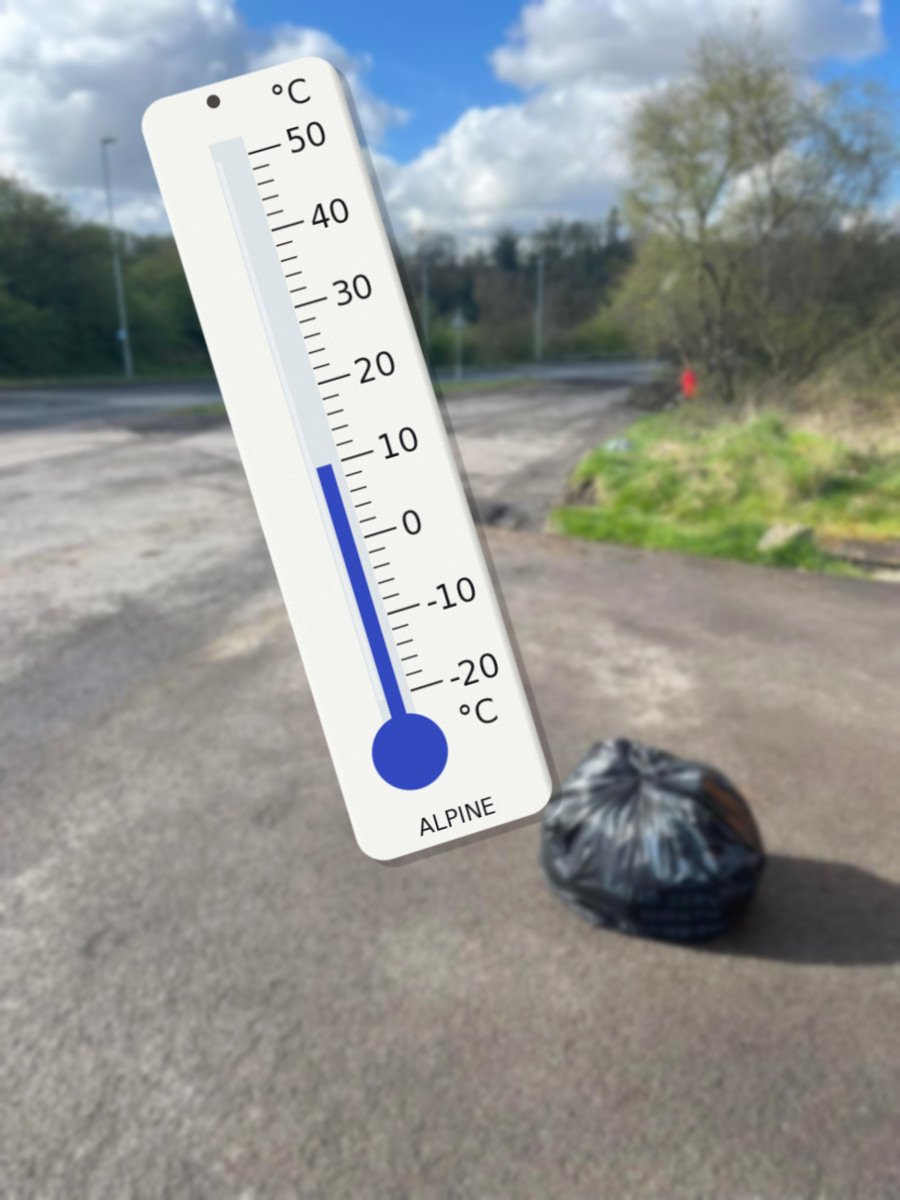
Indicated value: 10°C
